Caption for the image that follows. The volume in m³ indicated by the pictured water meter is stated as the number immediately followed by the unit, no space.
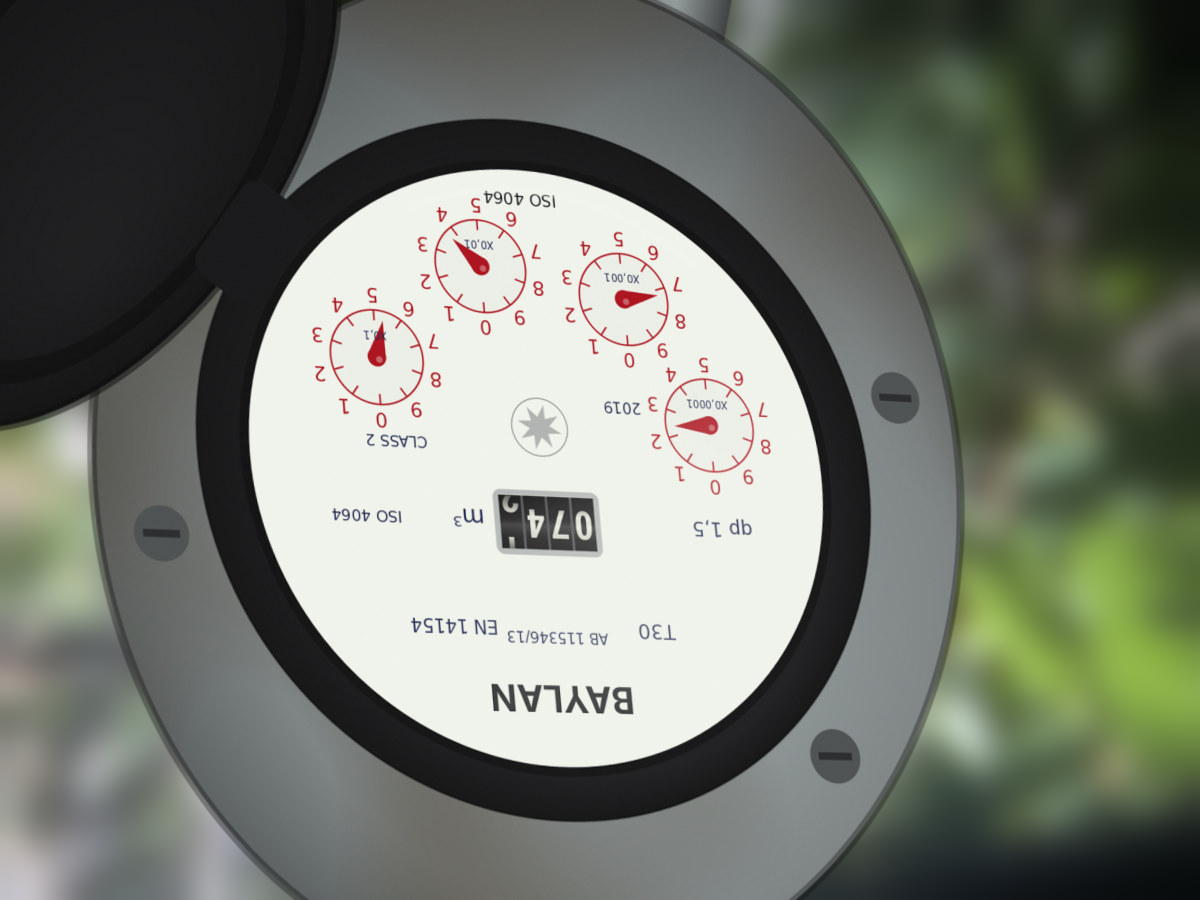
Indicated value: 741.5372m³
